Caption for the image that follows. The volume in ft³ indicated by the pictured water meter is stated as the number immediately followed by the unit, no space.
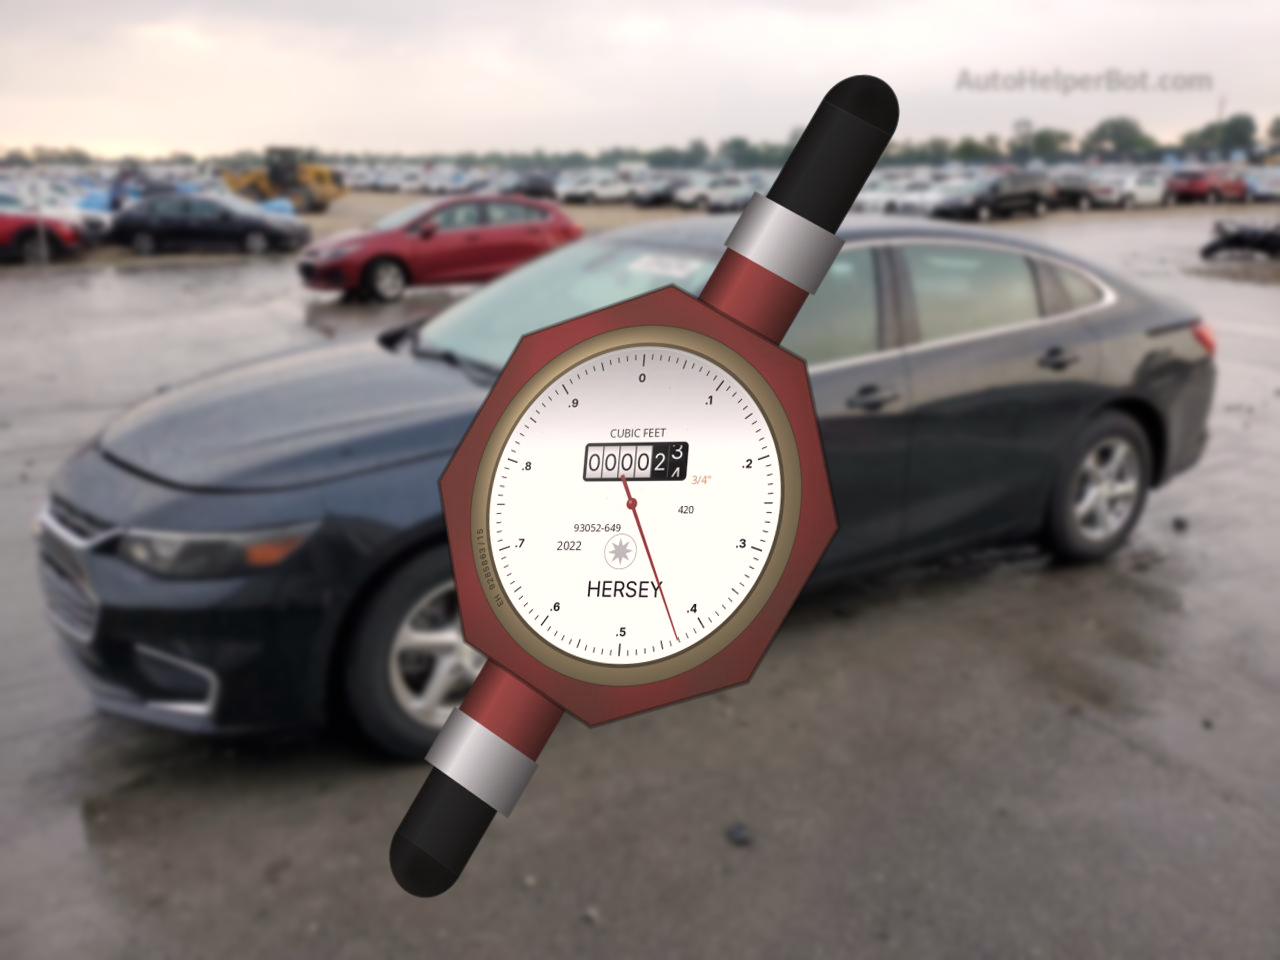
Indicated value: 23.43ft³
